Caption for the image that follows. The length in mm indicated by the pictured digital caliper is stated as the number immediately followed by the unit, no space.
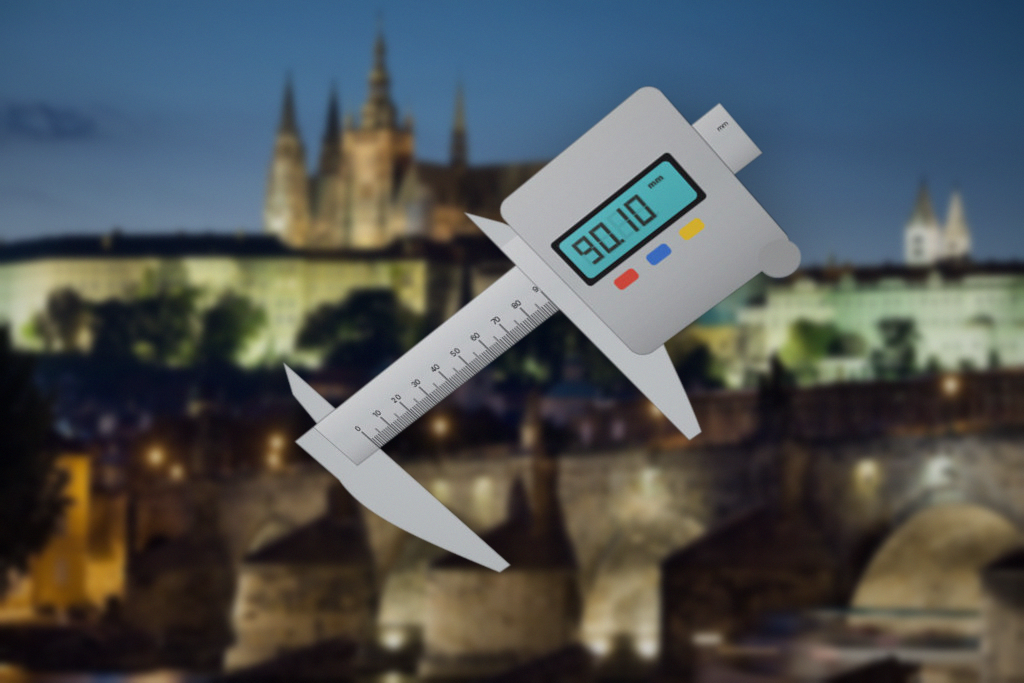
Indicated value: 90.10mm
